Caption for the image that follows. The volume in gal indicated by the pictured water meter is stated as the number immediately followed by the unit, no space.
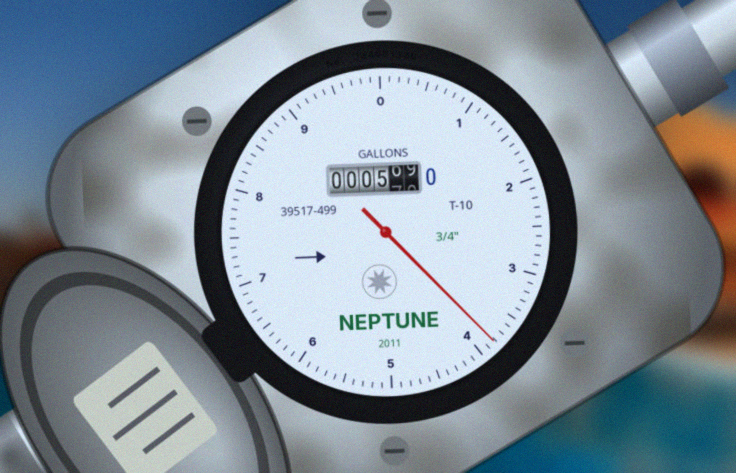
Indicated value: 5693.8gal
